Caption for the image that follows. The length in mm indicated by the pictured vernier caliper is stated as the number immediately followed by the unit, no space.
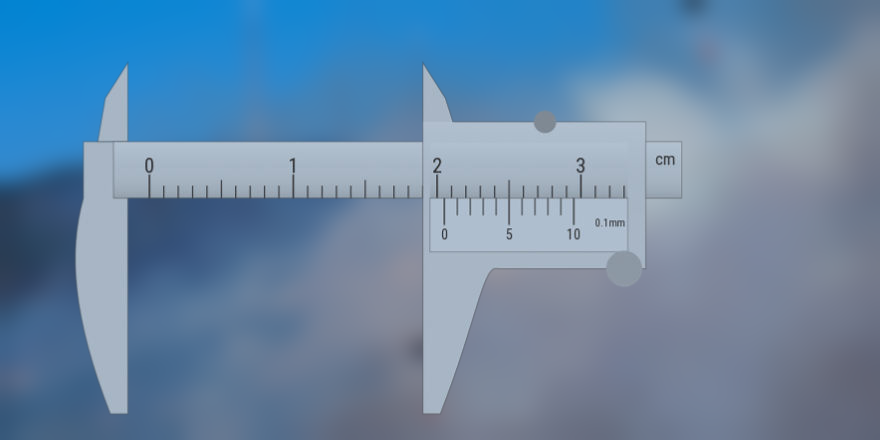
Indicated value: 20.5mm
